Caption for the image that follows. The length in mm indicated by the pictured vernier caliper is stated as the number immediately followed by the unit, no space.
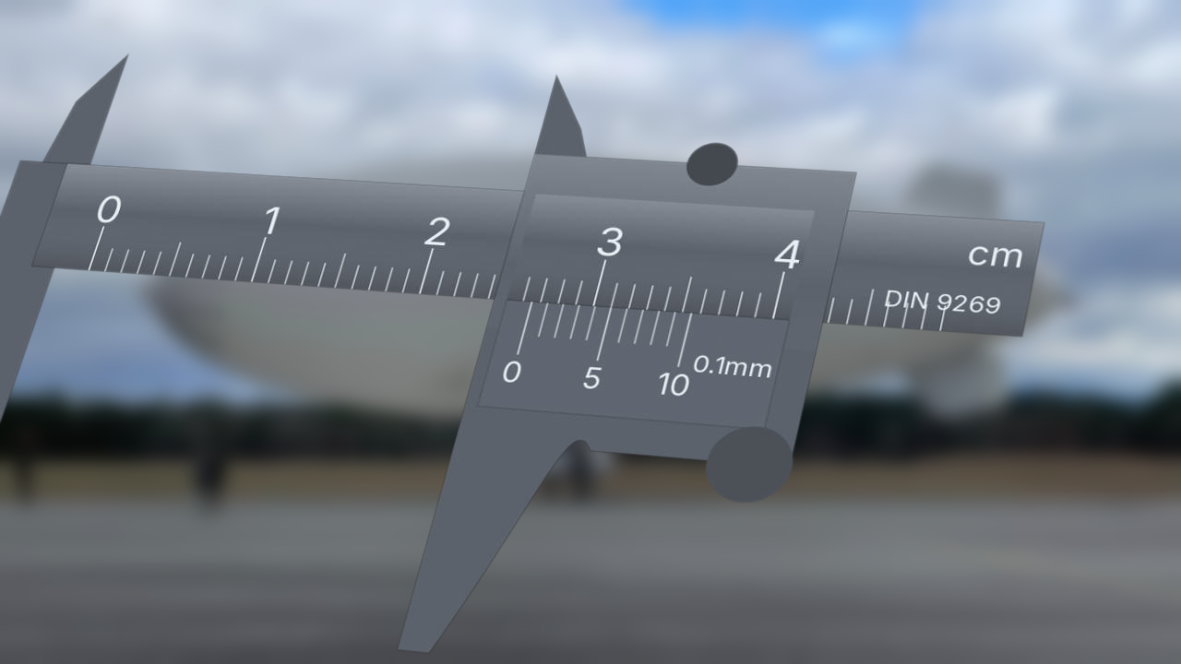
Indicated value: 26.5mm
